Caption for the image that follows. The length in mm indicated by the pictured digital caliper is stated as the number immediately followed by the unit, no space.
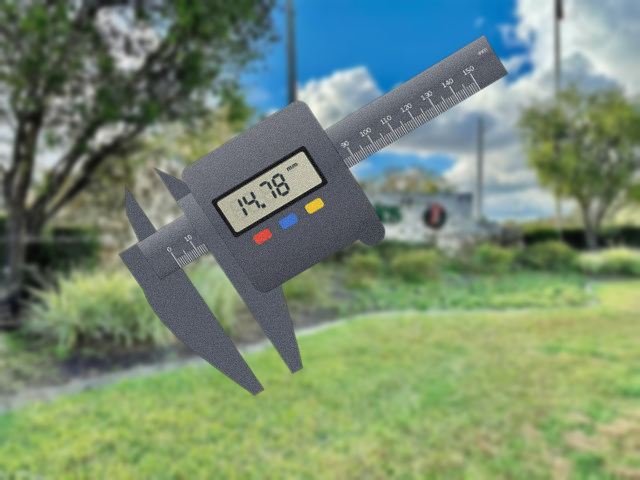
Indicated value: 14.78mm
